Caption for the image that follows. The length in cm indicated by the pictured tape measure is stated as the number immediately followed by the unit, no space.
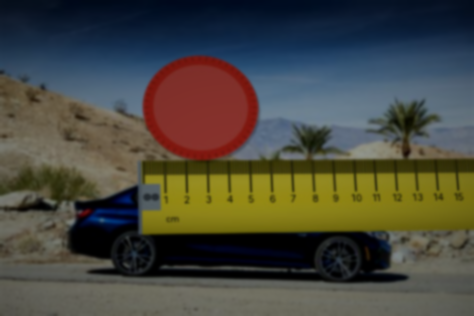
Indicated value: 5.5cm
